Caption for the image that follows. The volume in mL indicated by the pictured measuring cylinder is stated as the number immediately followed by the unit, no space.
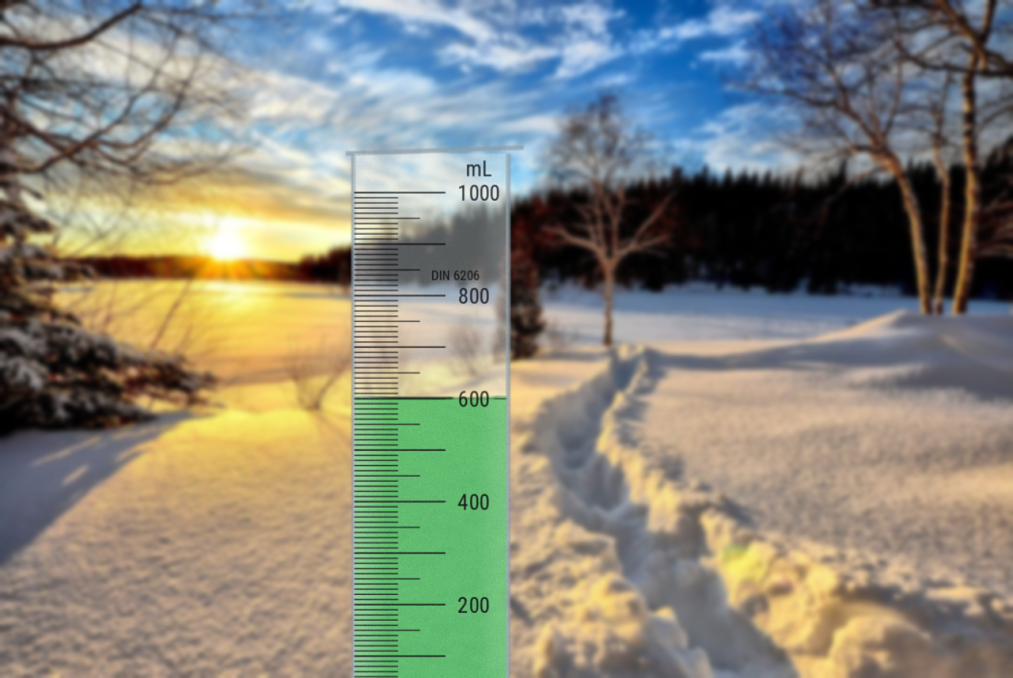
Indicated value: 600mL
